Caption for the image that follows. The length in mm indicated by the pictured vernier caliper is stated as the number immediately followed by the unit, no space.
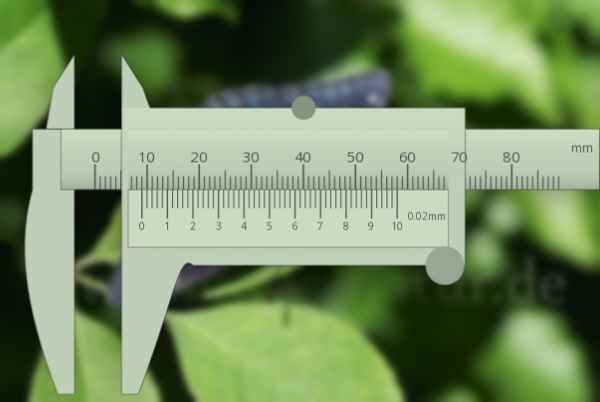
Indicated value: 9.0mm
